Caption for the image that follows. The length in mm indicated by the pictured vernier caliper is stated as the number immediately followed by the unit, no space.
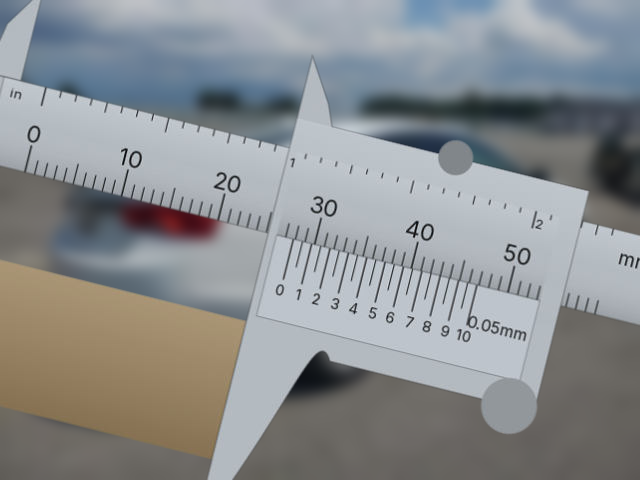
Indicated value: 27.8mm
